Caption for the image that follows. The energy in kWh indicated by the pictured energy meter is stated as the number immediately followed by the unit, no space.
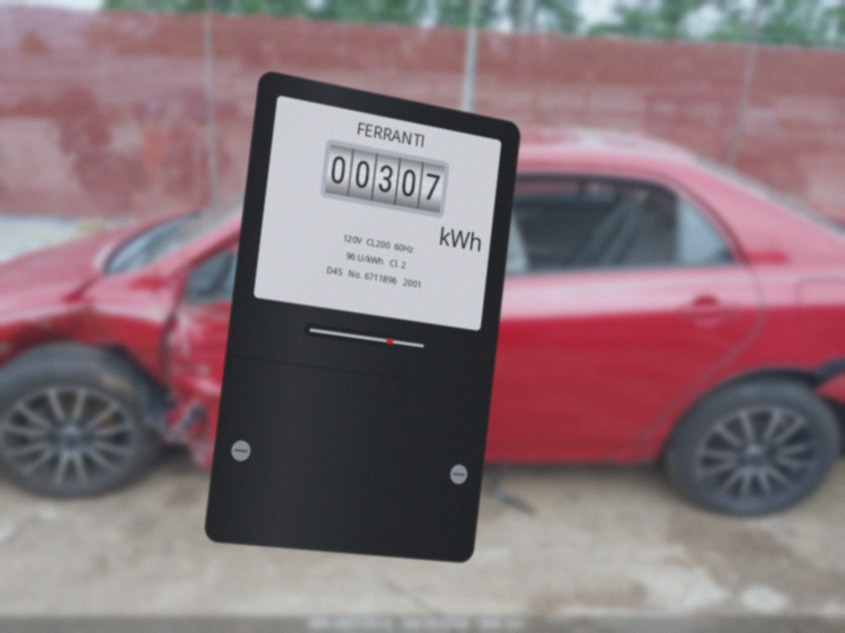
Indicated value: 307kWh
